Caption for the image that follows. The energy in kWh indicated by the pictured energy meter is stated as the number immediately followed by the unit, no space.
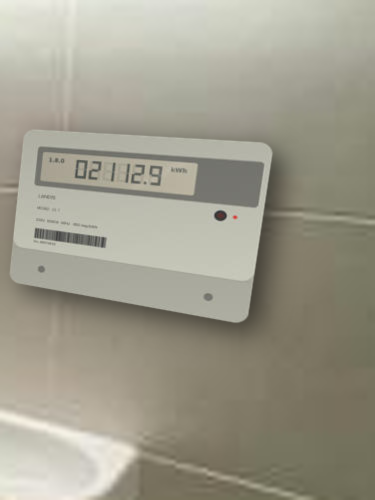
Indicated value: 2112.9kWh
